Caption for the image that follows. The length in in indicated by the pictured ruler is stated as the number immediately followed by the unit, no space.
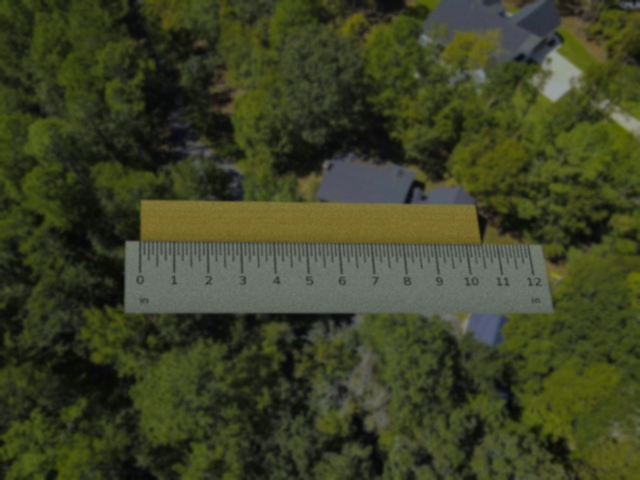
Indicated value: 10.5in
